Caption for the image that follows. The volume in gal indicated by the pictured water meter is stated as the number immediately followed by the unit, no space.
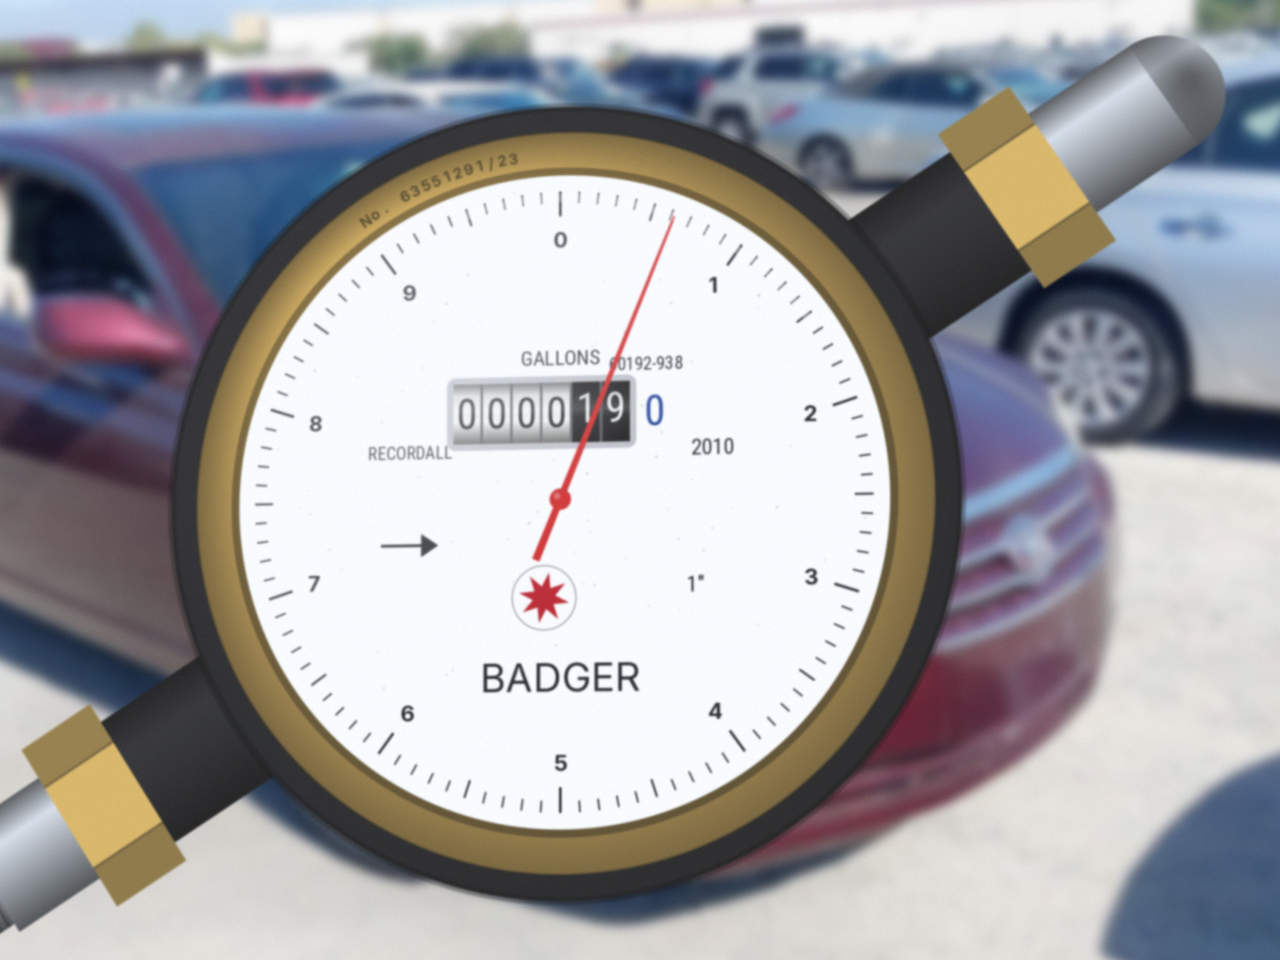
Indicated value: 190.6gal
